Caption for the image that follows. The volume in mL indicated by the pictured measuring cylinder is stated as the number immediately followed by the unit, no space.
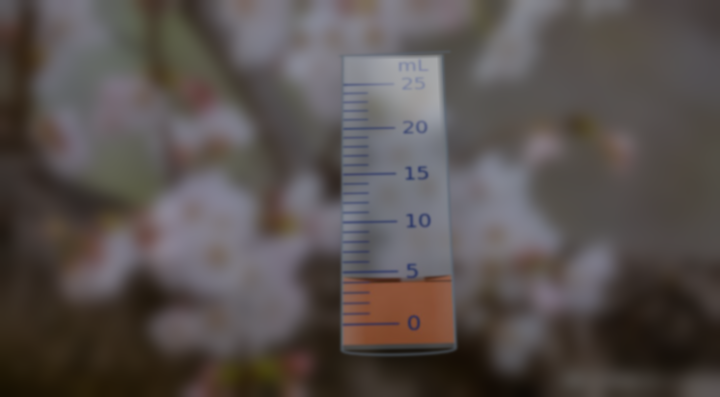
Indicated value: 4mL
